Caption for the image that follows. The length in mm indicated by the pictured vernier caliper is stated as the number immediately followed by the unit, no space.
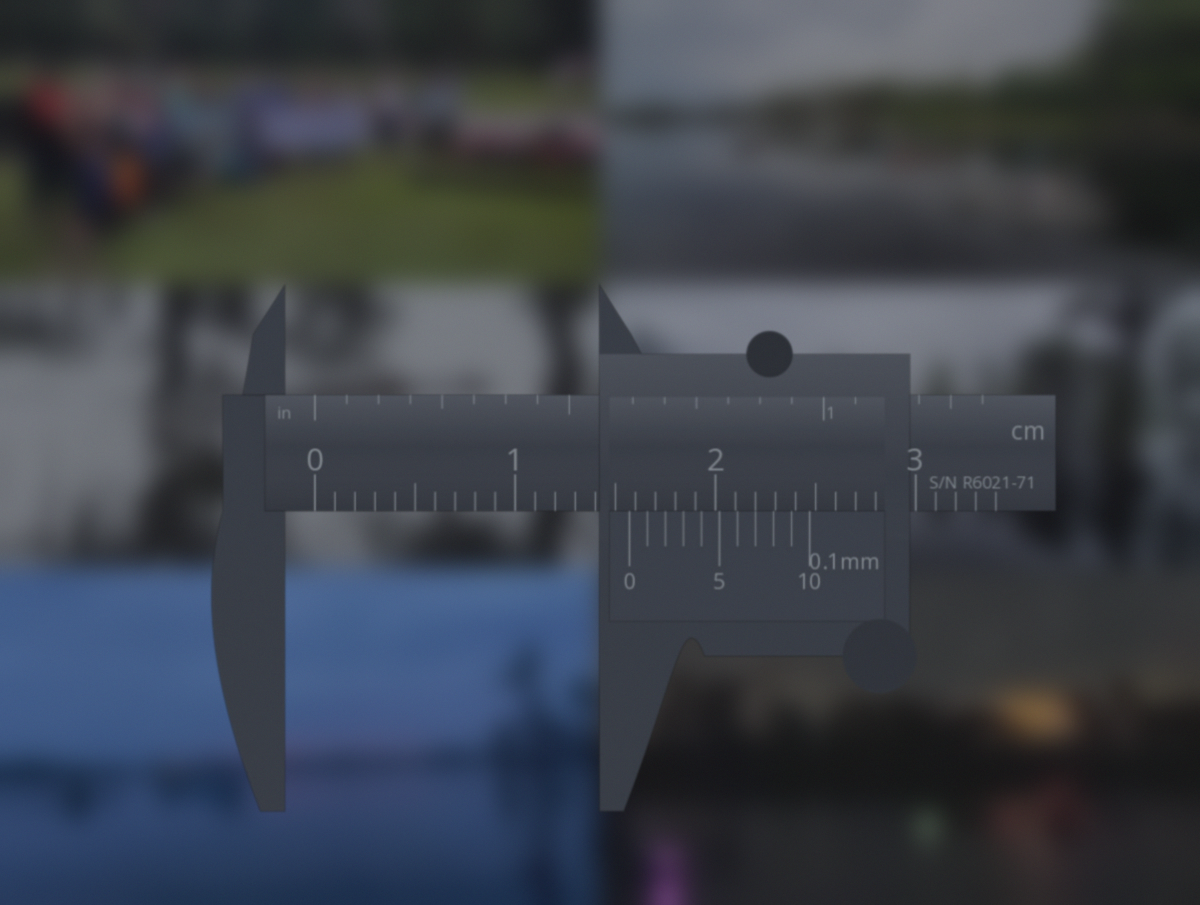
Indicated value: 15.7mm
